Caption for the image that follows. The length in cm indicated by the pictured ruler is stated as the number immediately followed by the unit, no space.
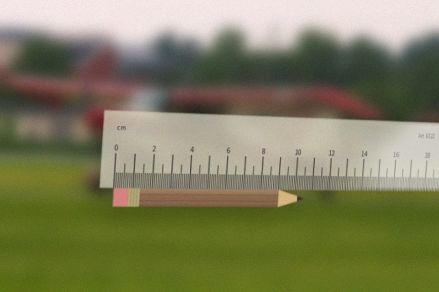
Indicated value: 10.5cm
